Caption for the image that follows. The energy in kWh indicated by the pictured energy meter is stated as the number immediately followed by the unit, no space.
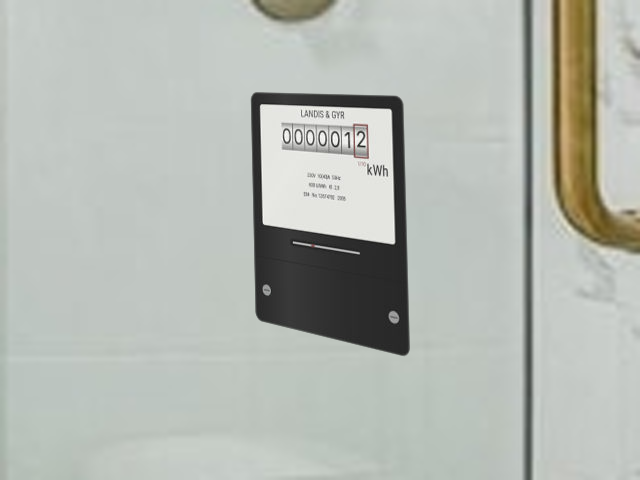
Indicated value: 1.2kWh
